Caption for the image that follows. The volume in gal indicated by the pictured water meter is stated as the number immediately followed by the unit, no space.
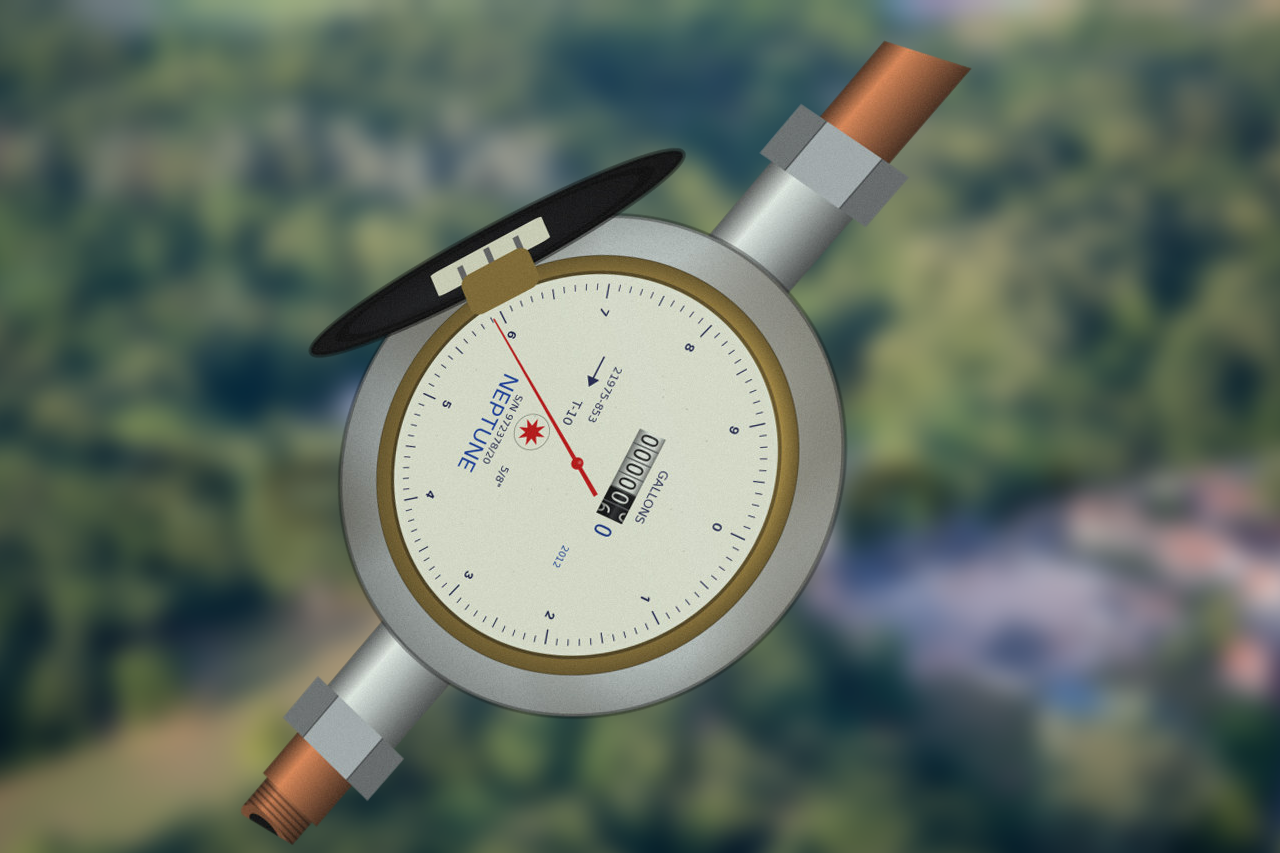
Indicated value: 55.9gal
